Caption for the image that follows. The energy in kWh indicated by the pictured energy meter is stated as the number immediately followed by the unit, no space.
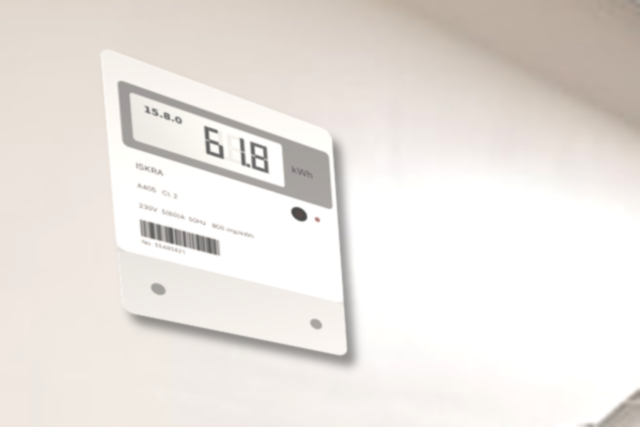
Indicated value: 61.8kWh
